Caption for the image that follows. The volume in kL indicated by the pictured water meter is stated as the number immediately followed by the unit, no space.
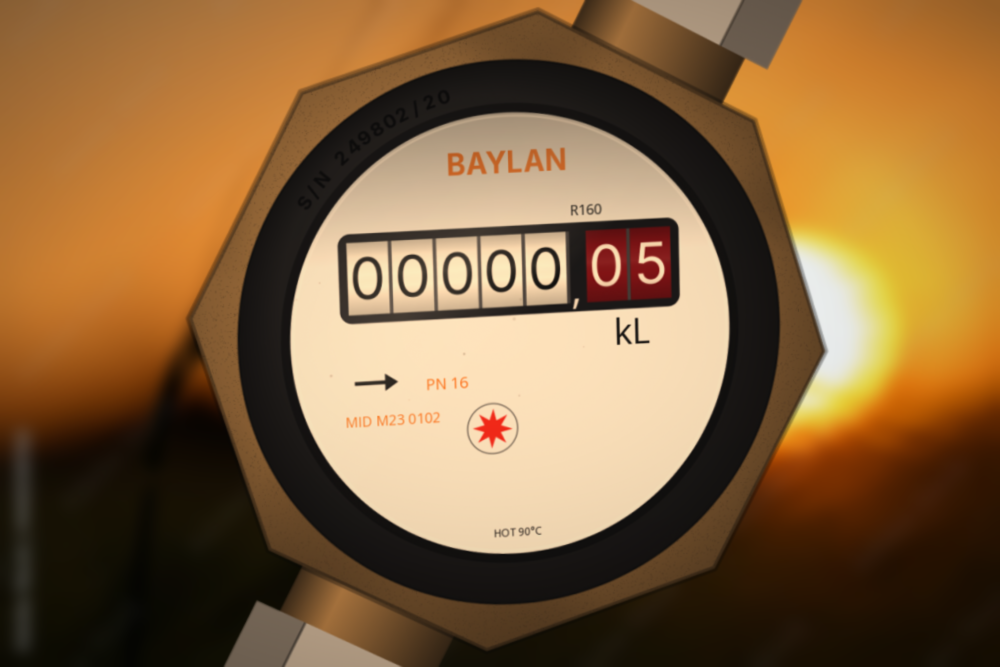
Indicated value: 0.05kL
